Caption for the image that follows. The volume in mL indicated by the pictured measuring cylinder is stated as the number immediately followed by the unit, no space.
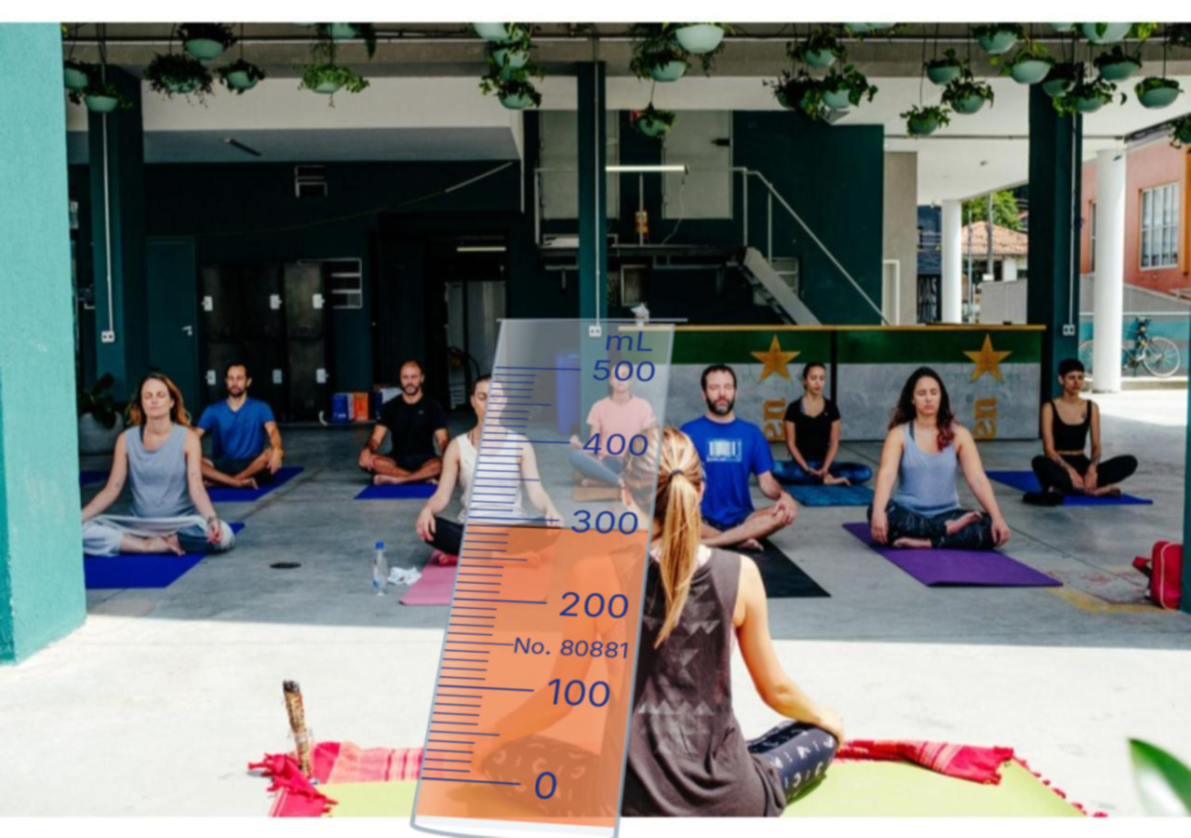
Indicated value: 290mL
